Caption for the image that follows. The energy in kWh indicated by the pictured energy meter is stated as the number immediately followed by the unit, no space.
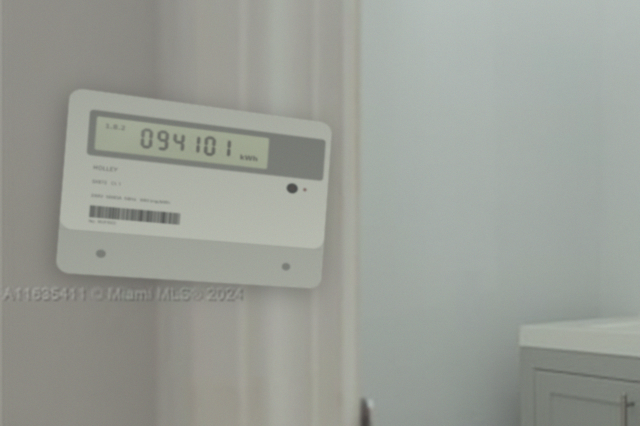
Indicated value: 94101kWh
